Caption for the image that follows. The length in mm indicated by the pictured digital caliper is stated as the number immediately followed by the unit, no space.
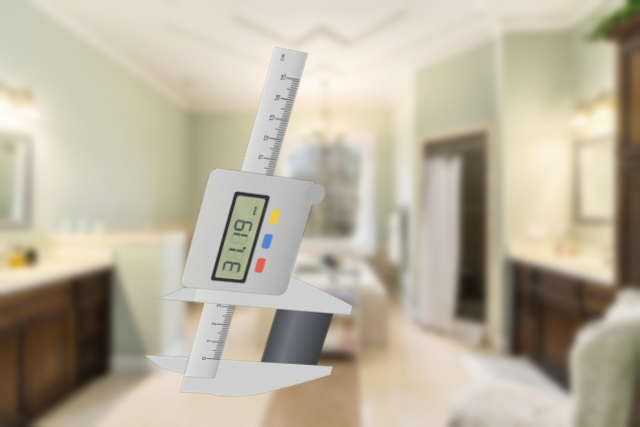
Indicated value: 31.19mm
